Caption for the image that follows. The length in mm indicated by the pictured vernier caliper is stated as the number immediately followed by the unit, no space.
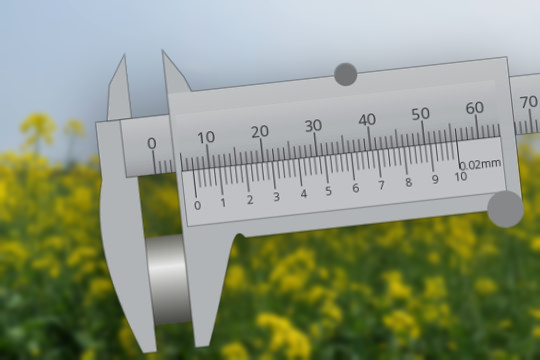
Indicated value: 7.0mm
